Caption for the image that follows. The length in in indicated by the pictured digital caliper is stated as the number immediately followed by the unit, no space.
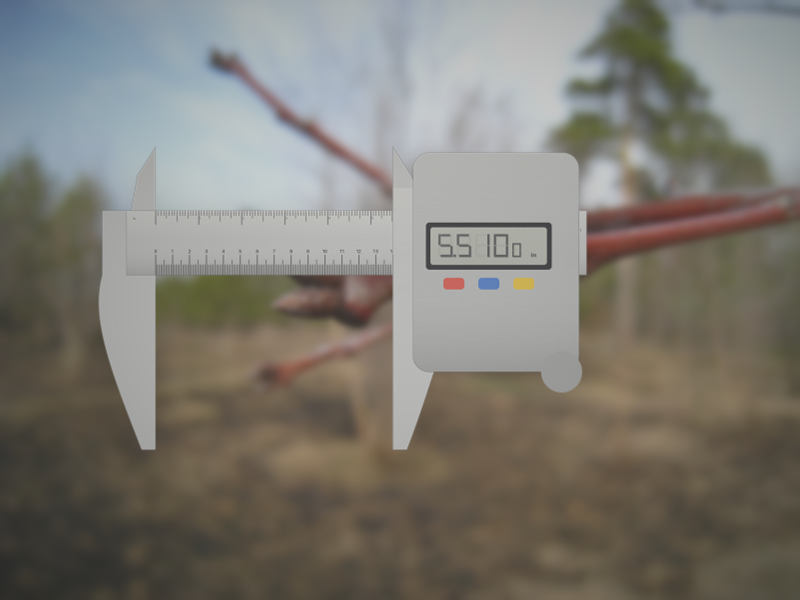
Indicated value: 5.5100in
